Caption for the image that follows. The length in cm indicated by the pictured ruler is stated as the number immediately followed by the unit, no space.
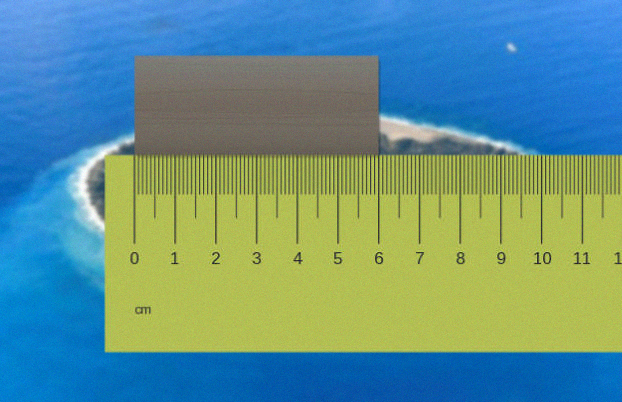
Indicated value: 6cm
